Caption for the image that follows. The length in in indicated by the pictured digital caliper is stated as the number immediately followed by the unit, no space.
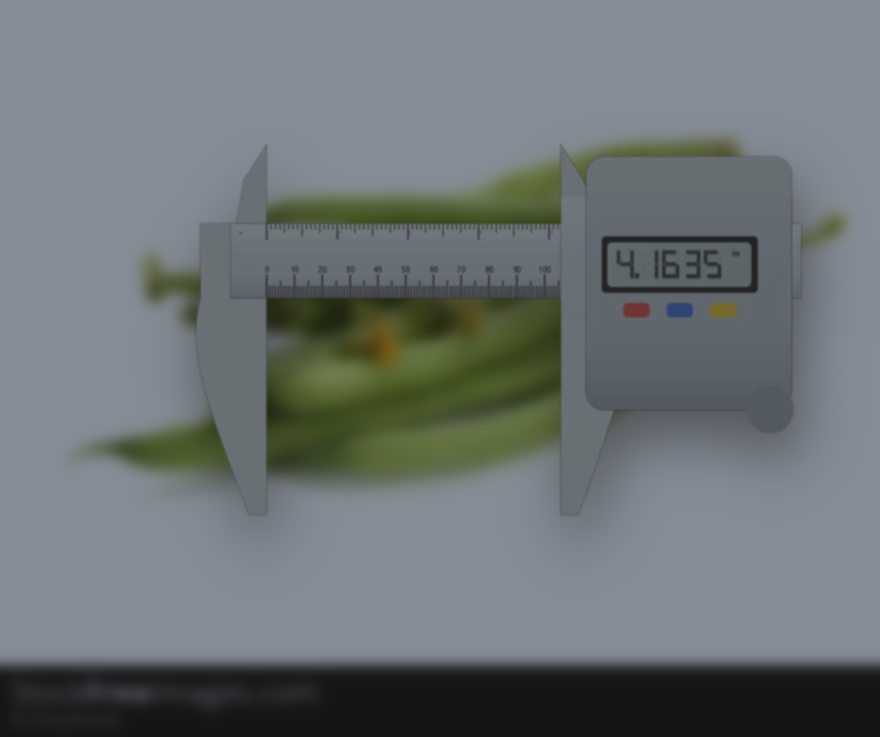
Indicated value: 4.1635in
